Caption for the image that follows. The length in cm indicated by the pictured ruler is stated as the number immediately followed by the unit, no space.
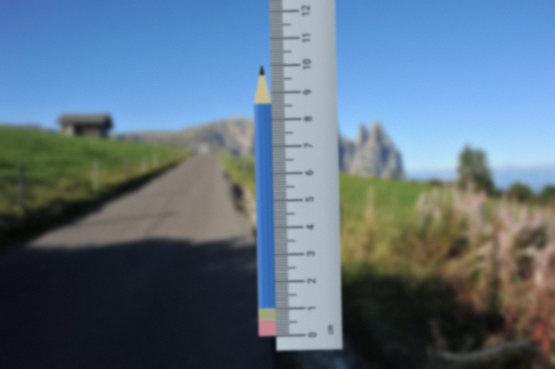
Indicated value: 10cm
